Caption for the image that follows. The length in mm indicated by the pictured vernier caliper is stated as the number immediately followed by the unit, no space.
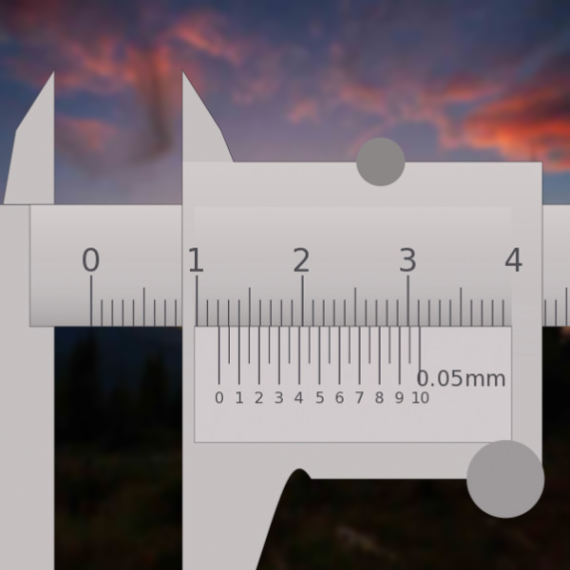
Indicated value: 12.1mm
